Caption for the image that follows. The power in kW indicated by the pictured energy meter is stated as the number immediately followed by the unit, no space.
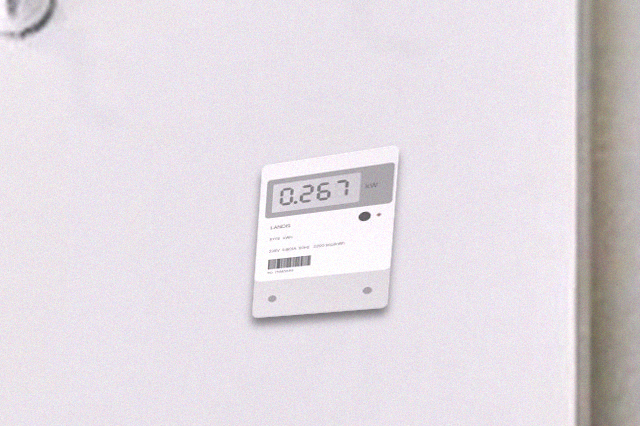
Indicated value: 0.267kW
